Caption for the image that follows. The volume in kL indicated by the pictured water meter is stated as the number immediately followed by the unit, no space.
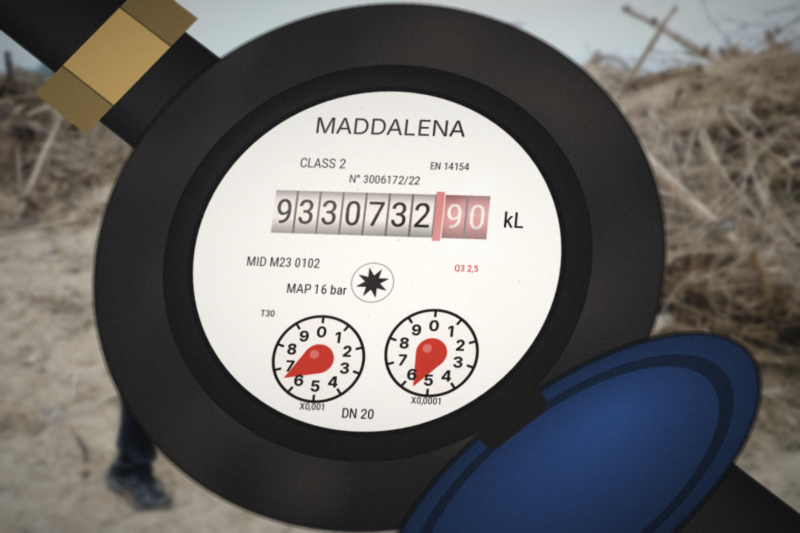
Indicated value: 9330732.9065kL
